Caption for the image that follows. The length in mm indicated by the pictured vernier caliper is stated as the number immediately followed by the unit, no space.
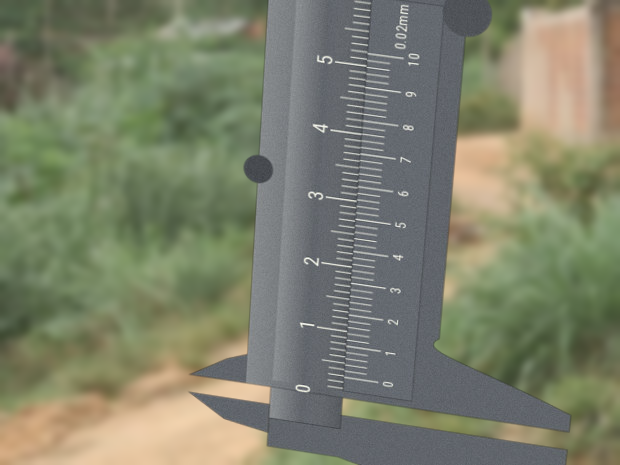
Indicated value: 2.8mm
